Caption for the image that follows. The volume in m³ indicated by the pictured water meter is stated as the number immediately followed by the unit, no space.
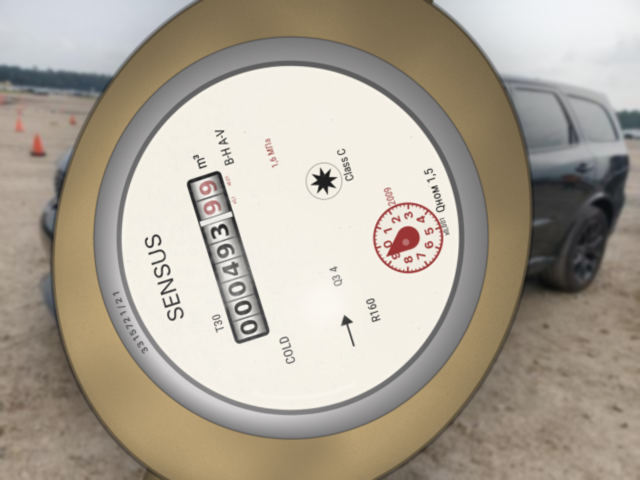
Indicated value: 493.989m³
